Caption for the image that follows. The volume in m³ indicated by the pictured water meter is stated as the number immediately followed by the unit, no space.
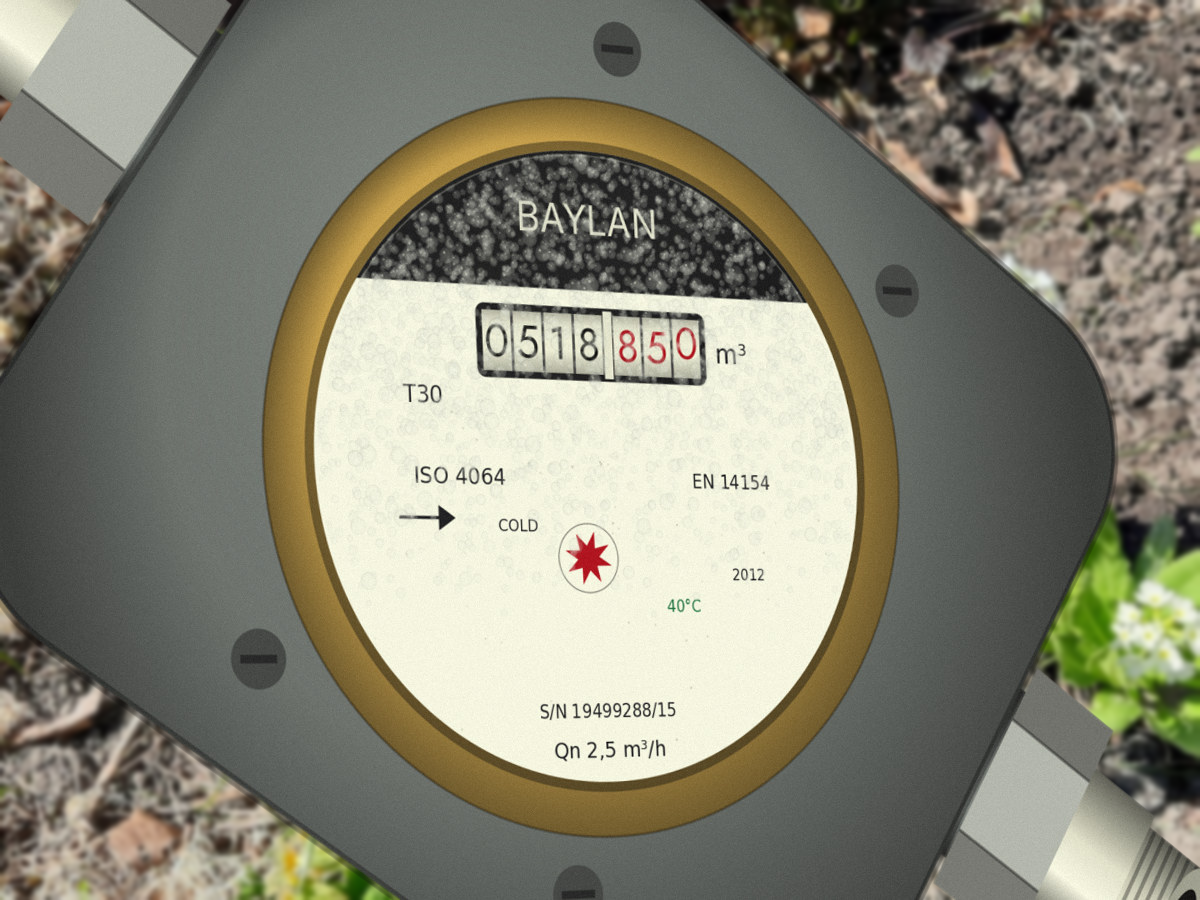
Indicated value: 518.850m³
